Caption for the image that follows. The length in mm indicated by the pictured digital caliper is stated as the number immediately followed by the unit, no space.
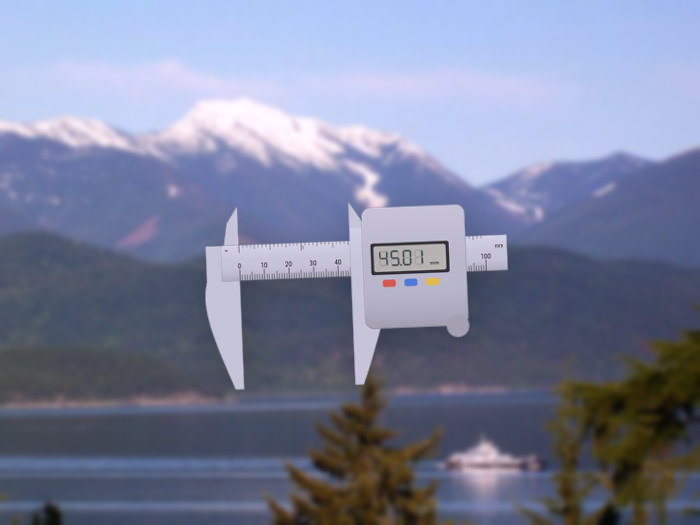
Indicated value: 45.01mm
